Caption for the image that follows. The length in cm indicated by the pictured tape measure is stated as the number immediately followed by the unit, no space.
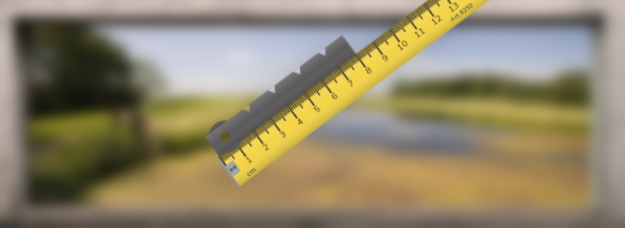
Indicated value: 8cm
